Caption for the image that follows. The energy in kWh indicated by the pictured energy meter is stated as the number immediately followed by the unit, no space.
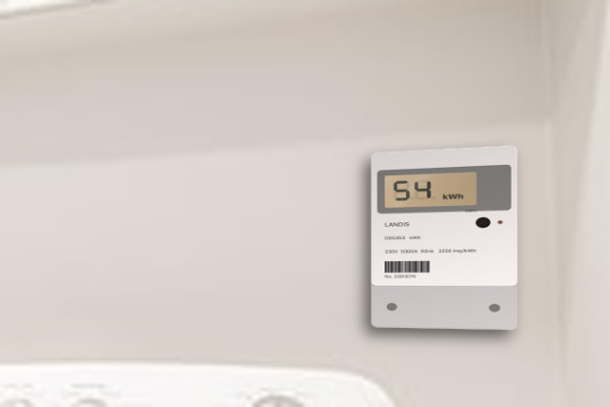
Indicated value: 54kWh
